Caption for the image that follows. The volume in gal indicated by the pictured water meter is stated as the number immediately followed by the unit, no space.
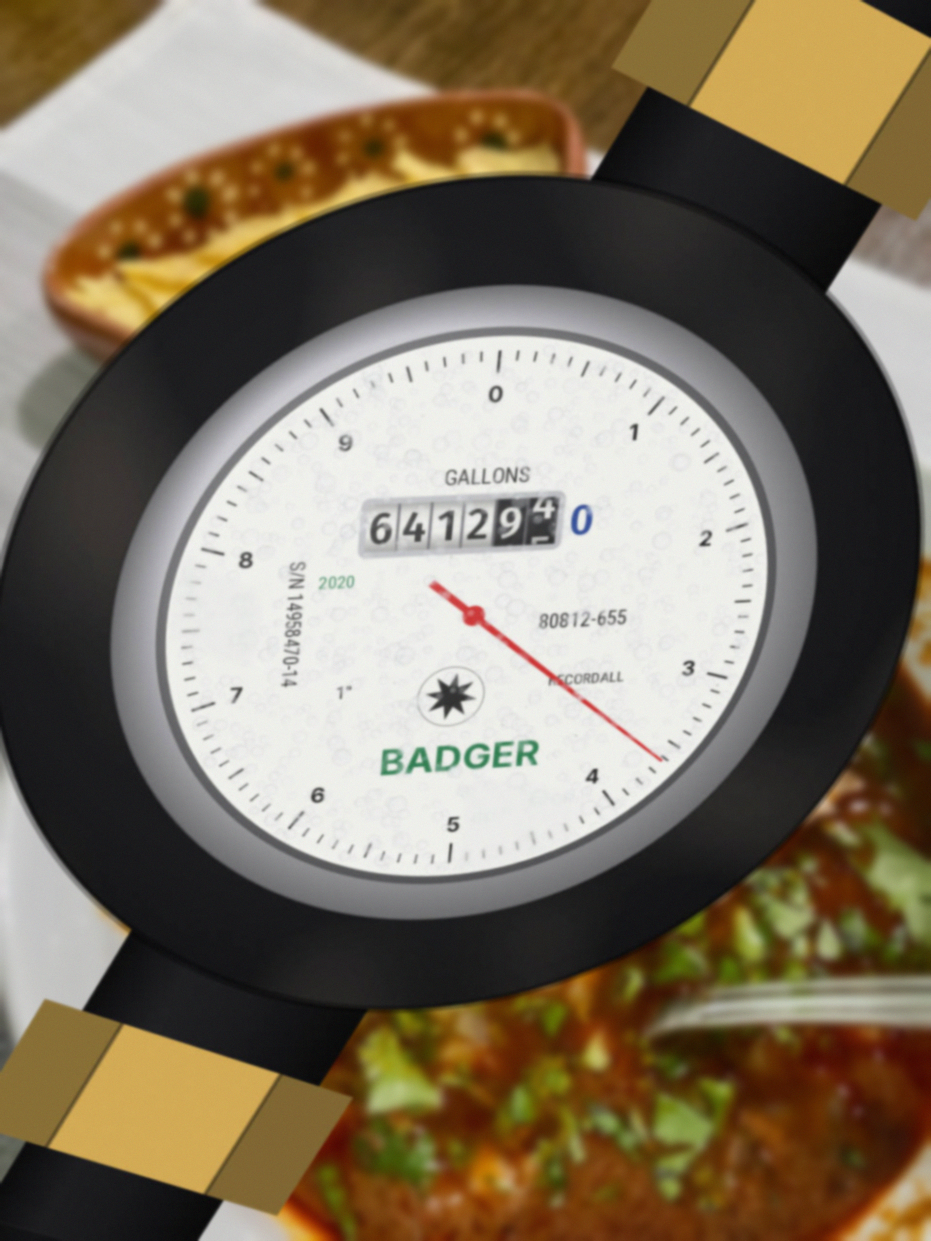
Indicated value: 6412943.6gal
